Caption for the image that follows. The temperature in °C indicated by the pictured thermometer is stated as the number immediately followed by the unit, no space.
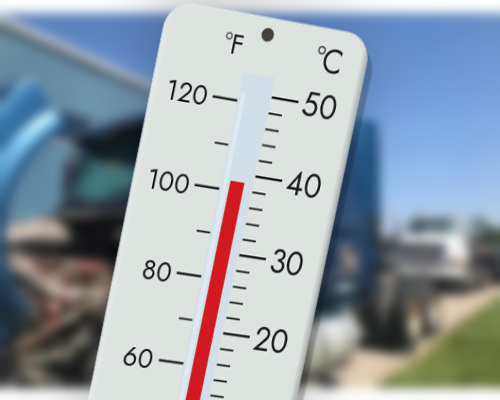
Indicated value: 39°C
